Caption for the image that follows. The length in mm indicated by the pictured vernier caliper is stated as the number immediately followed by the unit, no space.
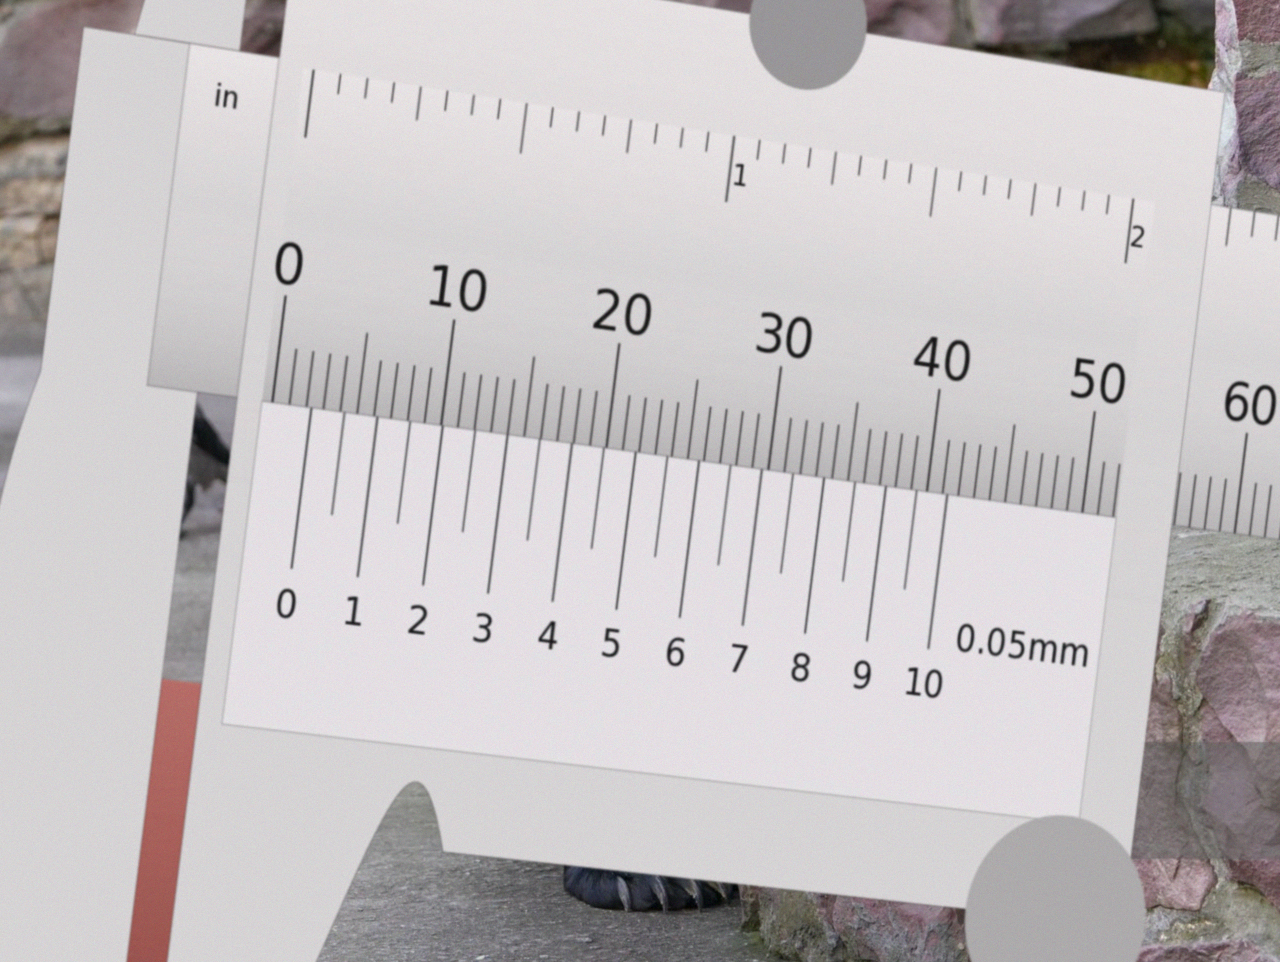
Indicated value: 2.3mm
